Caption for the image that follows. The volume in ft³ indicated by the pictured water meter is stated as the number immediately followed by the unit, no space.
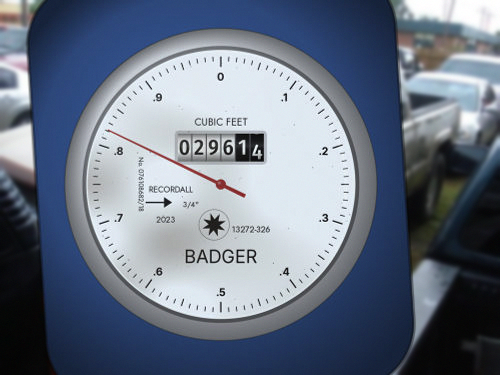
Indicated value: 29613.82ft³
